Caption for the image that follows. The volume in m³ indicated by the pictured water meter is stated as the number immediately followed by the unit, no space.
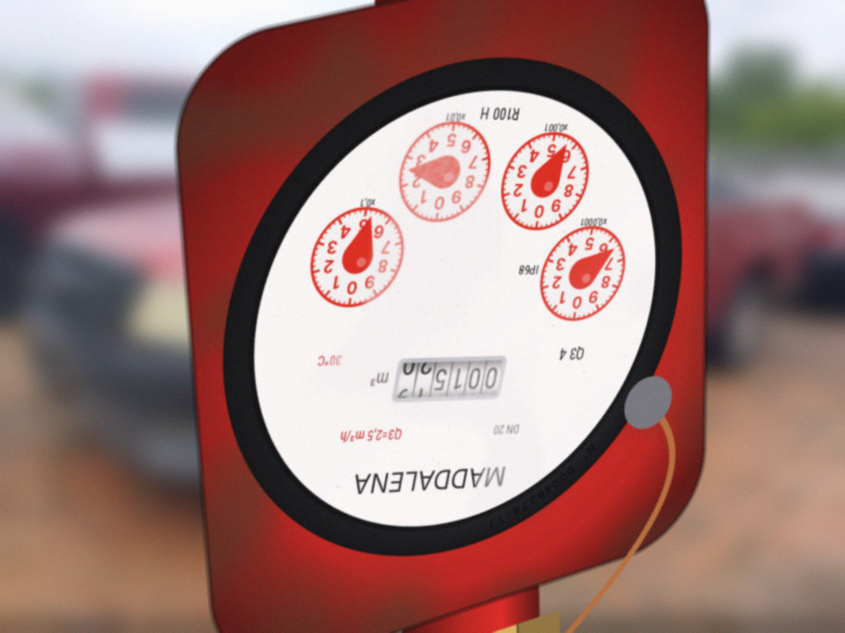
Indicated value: 1519.5256m³
